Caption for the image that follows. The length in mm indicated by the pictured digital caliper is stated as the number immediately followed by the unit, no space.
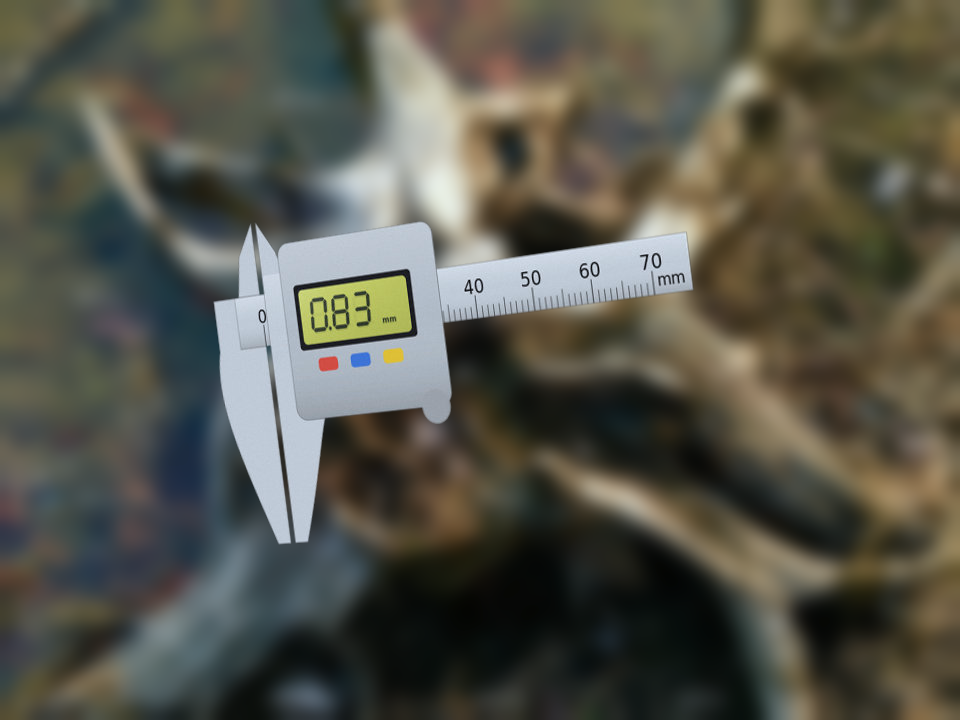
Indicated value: 0.83mm
